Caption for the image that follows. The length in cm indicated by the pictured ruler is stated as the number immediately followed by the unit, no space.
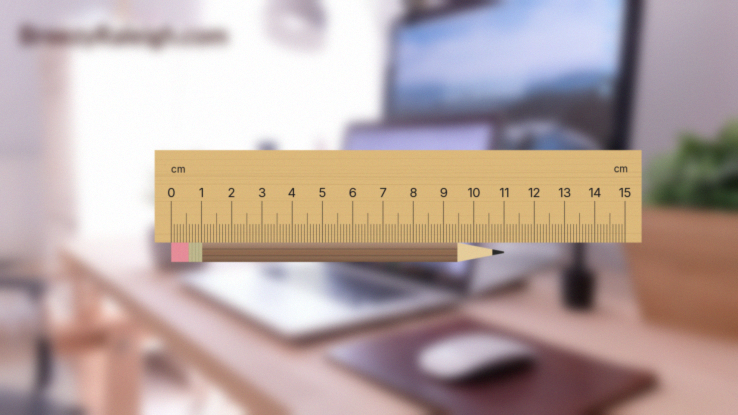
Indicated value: 11cm
